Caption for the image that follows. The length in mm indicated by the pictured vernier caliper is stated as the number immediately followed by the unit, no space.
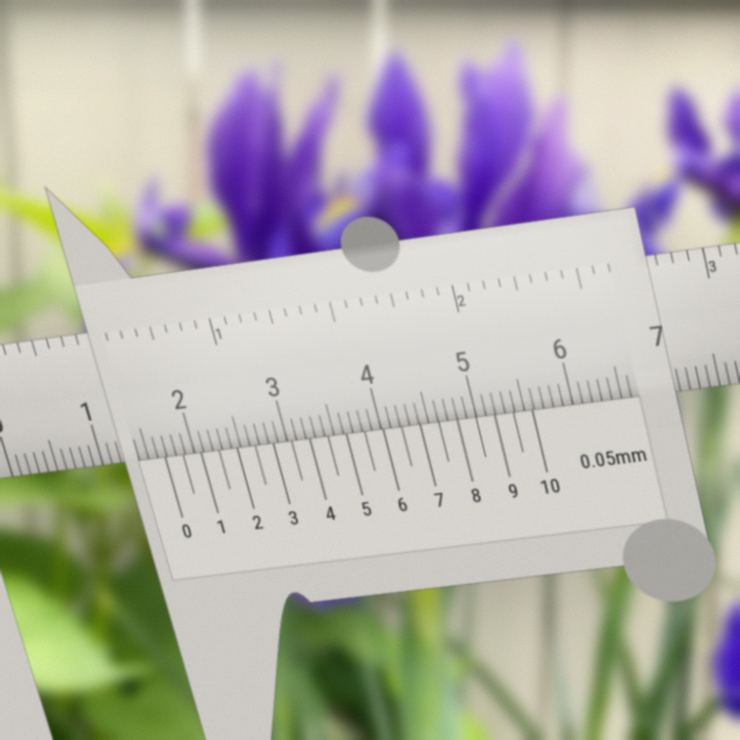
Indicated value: 16.8mm
